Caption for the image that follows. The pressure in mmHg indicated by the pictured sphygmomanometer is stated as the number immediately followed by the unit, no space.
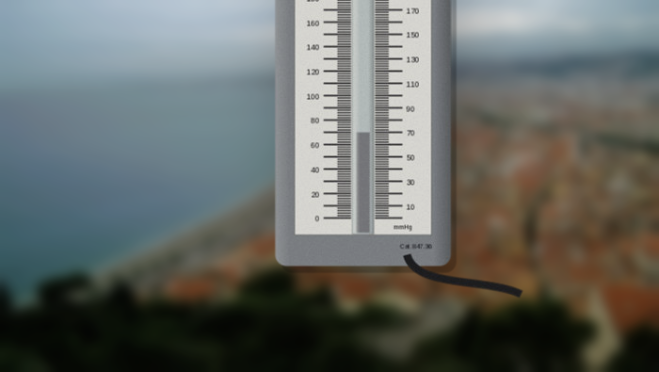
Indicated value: 70mmHg
